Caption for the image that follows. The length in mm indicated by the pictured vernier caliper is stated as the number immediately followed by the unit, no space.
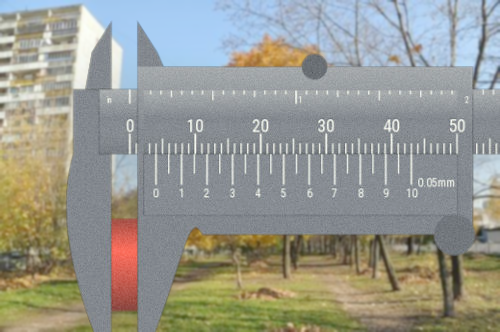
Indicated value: 4.0mm
